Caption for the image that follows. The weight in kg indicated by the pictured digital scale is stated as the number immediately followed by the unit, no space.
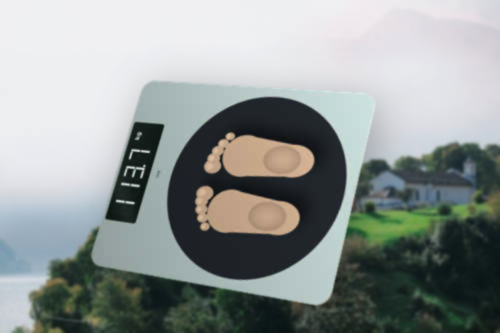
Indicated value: 113.7kg
